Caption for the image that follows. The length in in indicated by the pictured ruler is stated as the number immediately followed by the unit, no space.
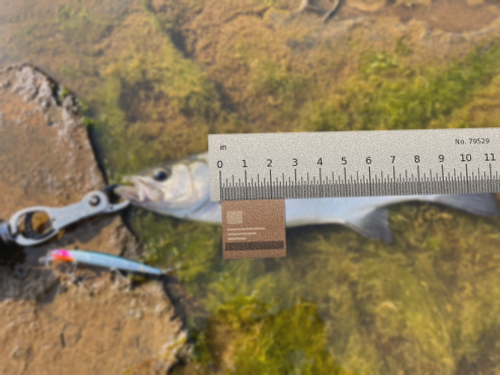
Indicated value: 2.5in
